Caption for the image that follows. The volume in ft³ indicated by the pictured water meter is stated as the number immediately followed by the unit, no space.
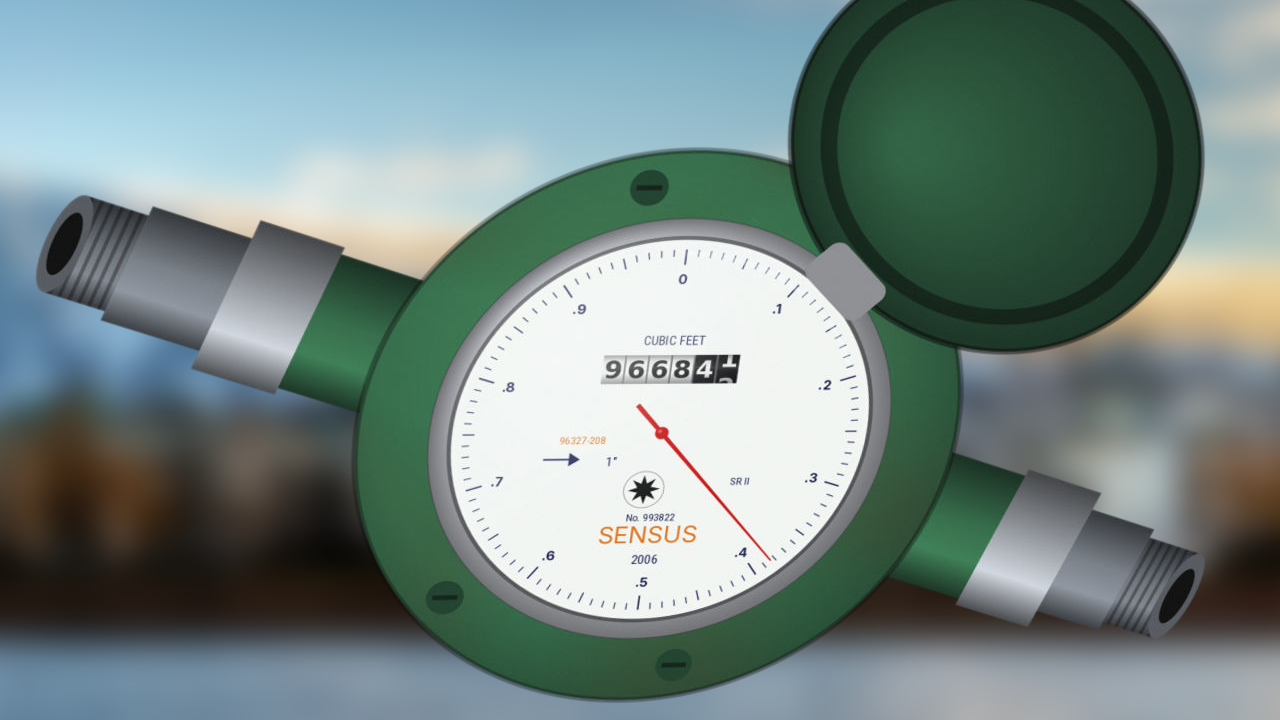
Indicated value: 966841.38ft³
